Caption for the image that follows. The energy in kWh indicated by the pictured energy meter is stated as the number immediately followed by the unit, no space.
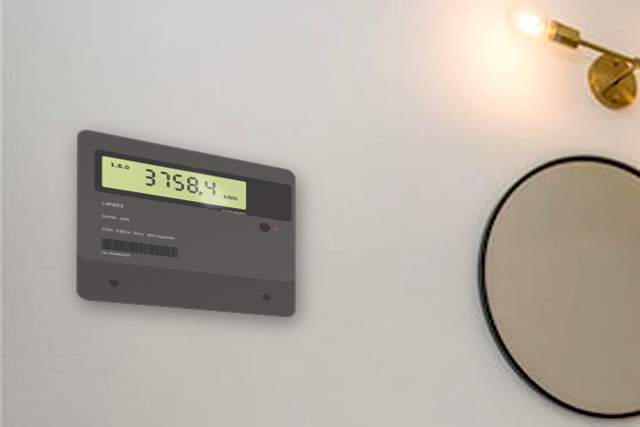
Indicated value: 3758.4kWh
